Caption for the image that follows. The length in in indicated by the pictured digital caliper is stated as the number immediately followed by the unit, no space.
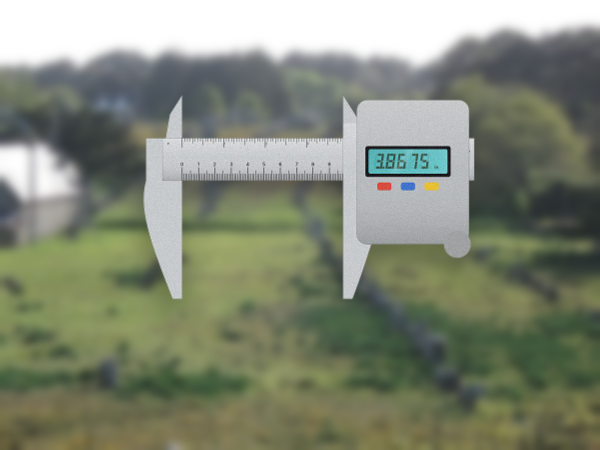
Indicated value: 3.8675in
